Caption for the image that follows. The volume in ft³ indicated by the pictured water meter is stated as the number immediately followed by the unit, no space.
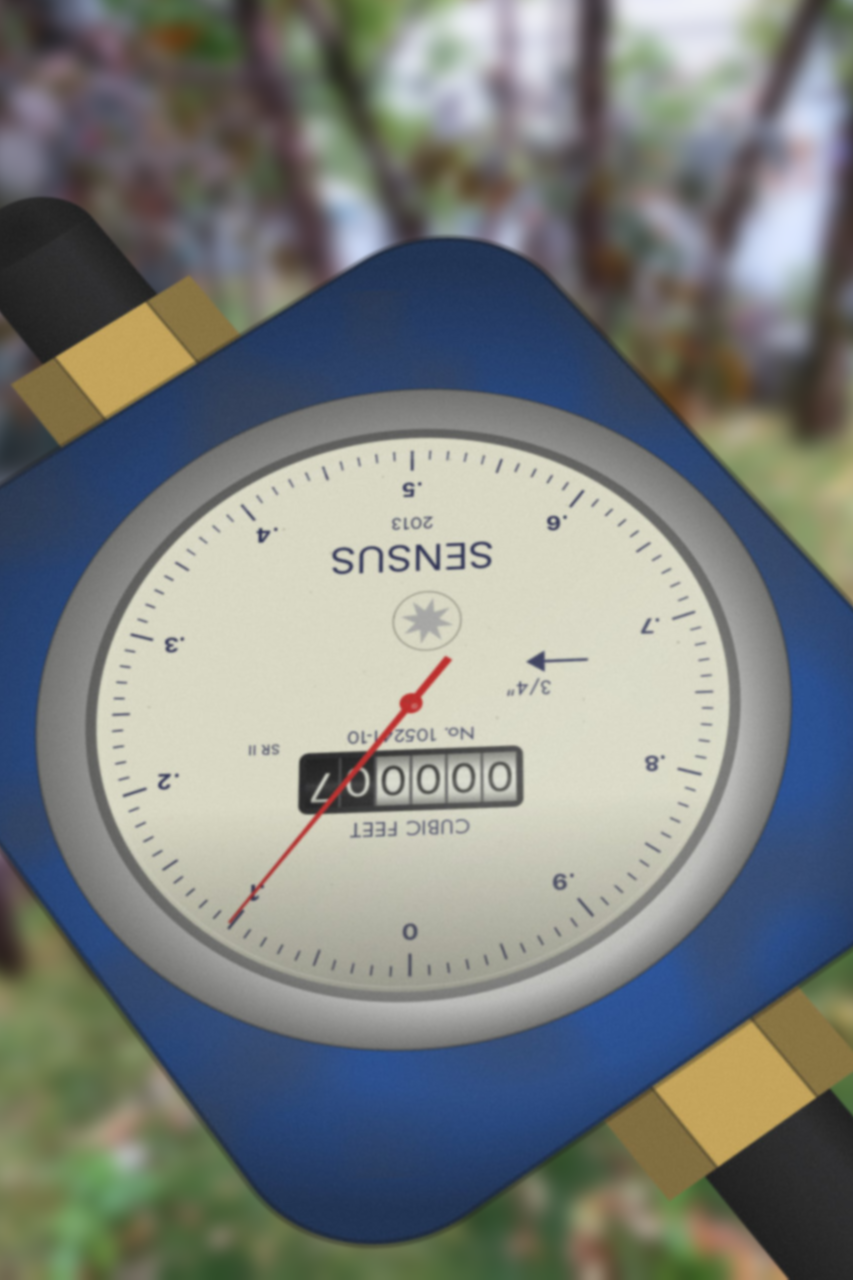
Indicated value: 7.10ft³
